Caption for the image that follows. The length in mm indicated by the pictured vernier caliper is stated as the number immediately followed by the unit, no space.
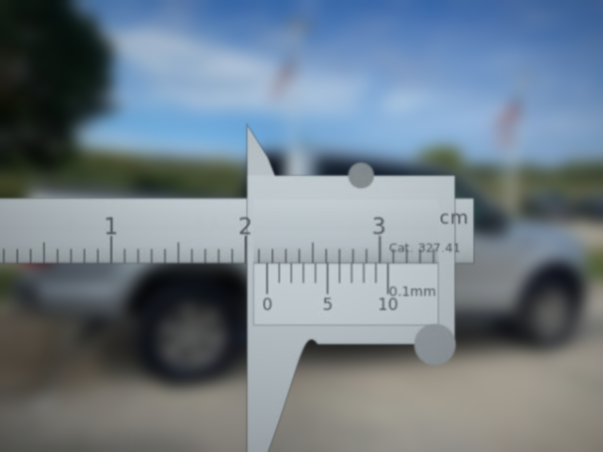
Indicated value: 21.6mm
